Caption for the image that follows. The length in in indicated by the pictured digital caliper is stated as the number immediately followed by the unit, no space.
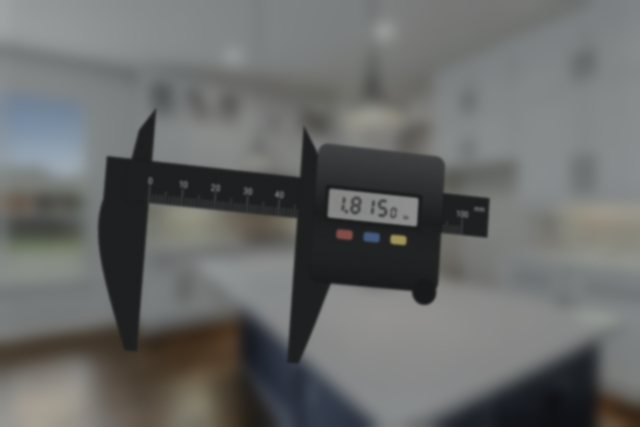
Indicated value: 1.8150in
